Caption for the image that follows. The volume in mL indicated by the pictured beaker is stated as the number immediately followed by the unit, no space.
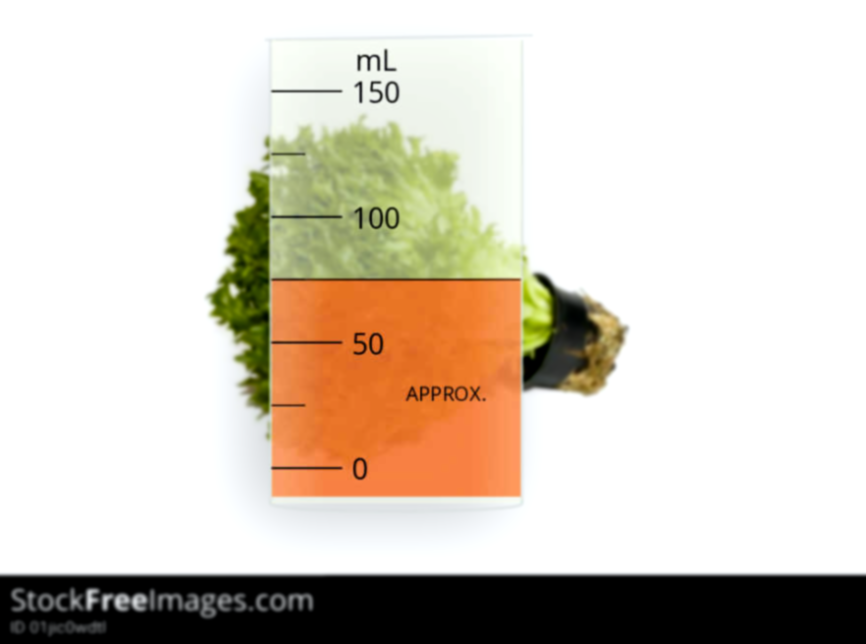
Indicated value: 75mL
